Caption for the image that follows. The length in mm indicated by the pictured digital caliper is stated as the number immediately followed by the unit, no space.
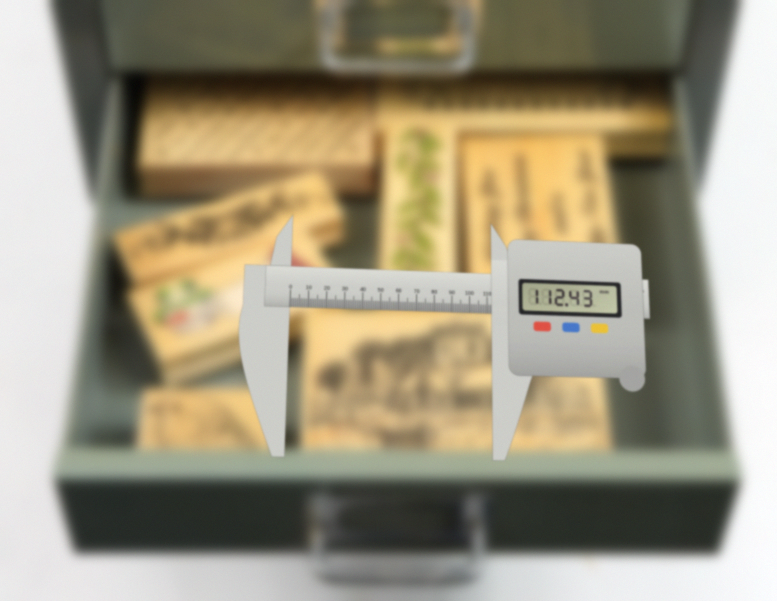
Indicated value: 112.43mm
